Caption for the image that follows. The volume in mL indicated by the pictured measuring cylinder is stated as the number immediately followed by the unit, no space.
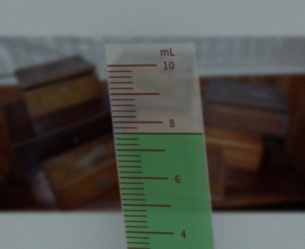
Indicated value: 7.6mL
